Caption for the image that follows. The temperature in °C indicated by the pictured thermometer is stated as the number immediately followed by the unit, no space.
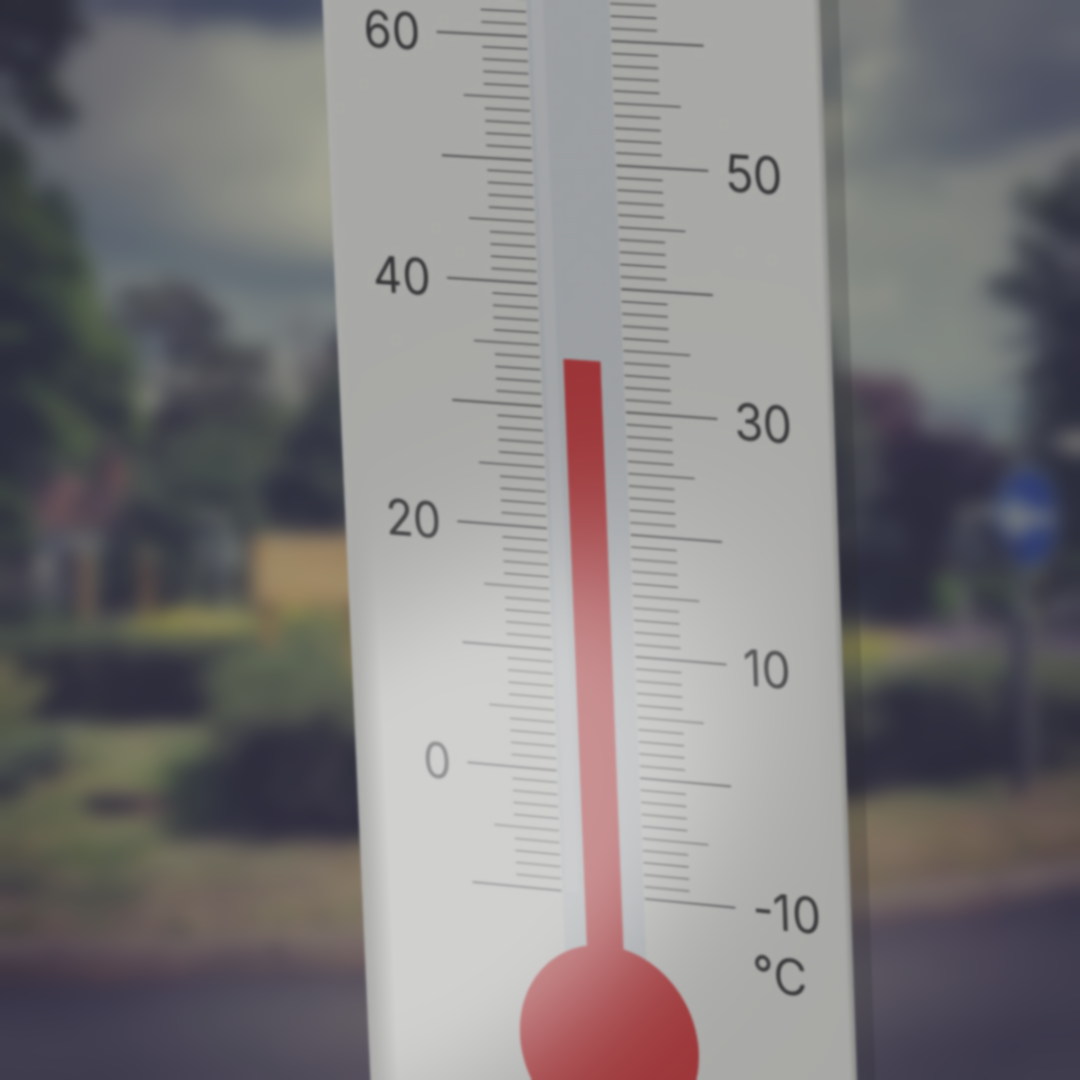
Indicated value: 34°C
